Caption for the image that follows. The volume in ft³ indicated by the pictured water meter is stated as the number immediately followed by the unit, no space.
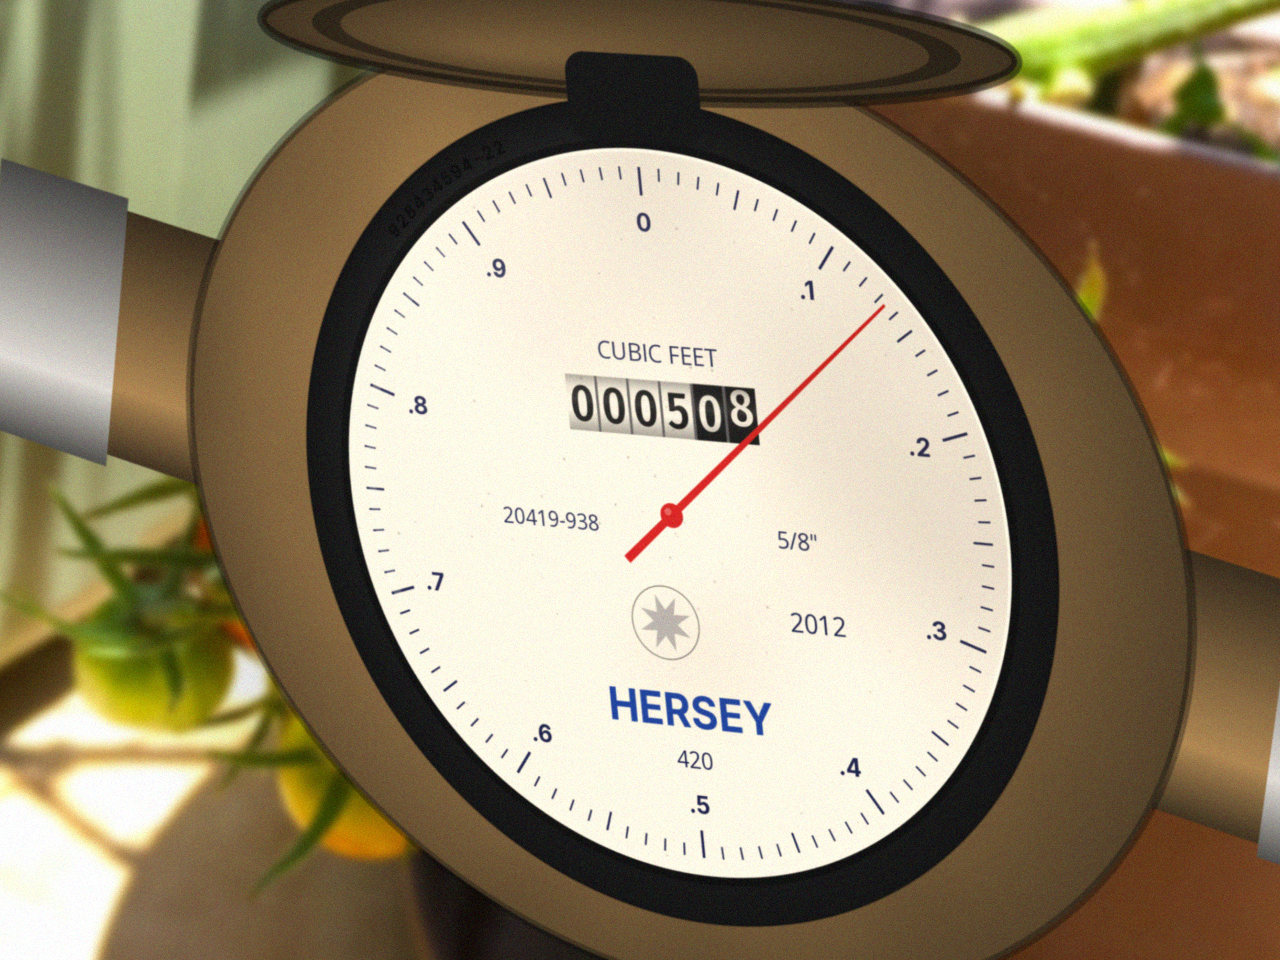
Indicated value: 508.13ft³
